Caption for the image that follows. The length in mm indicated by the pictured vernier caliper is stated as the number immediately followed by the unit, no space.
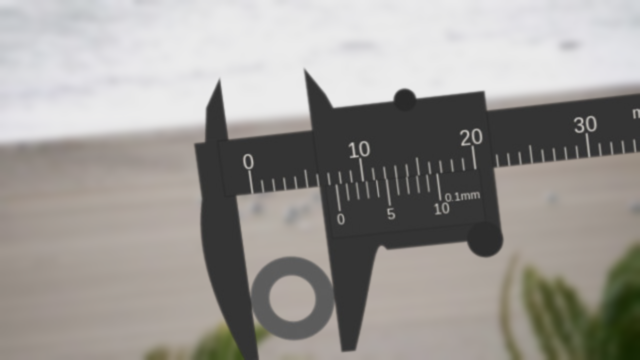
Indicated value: 7.6mm
